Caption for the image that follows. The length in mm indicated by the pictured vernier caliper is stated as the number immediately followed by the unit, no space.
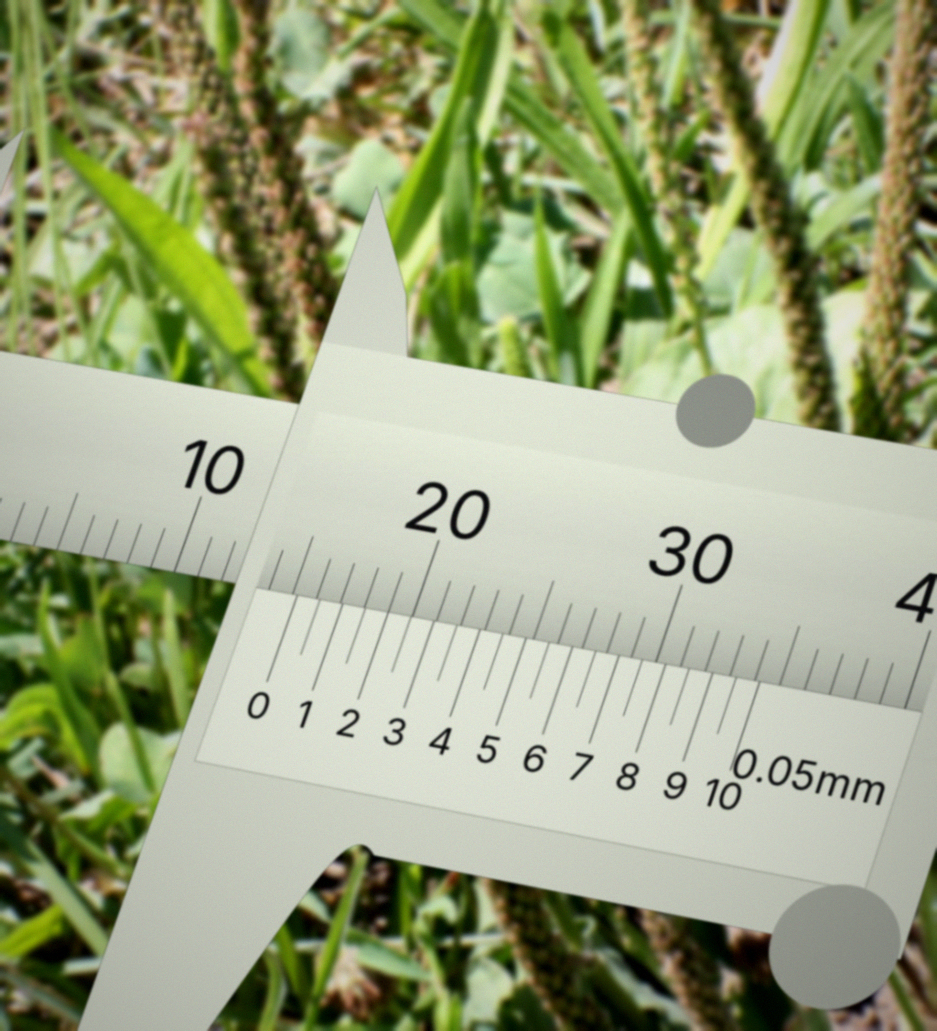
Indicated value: 15.2mm
